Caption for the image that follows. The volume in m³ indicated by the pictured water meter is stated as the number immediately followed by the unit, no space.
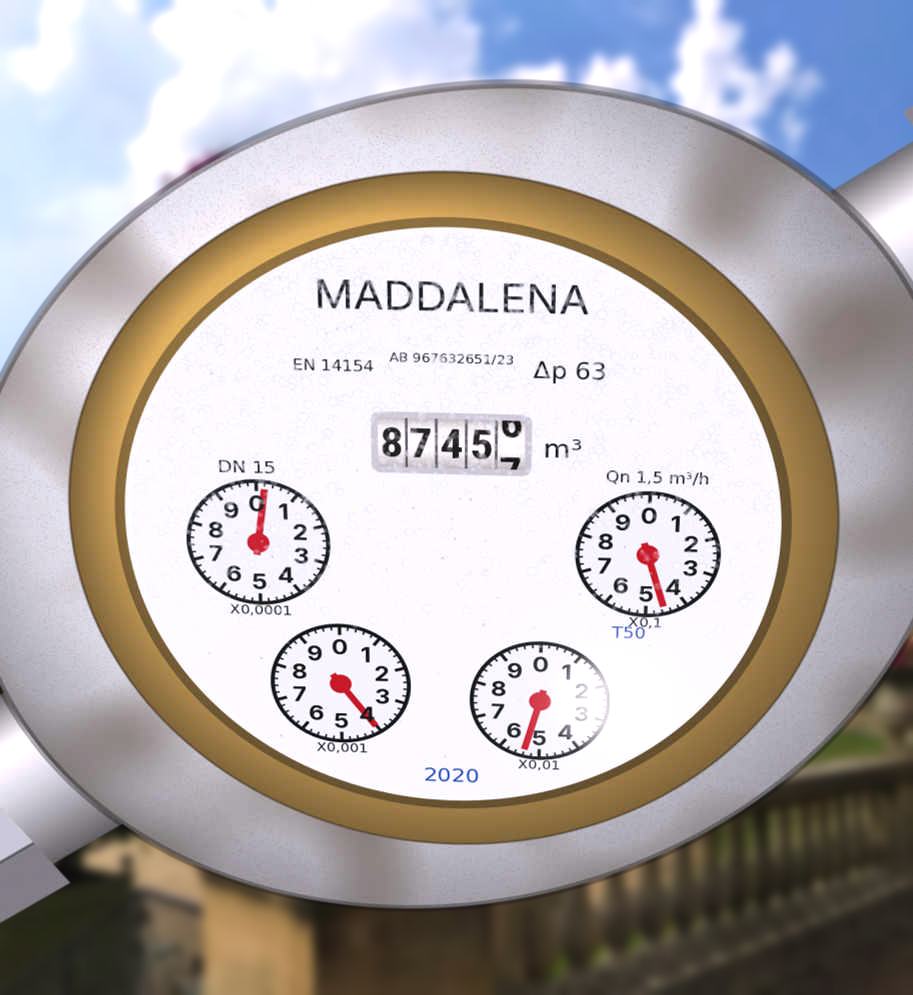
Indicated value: 87456.4540m³
